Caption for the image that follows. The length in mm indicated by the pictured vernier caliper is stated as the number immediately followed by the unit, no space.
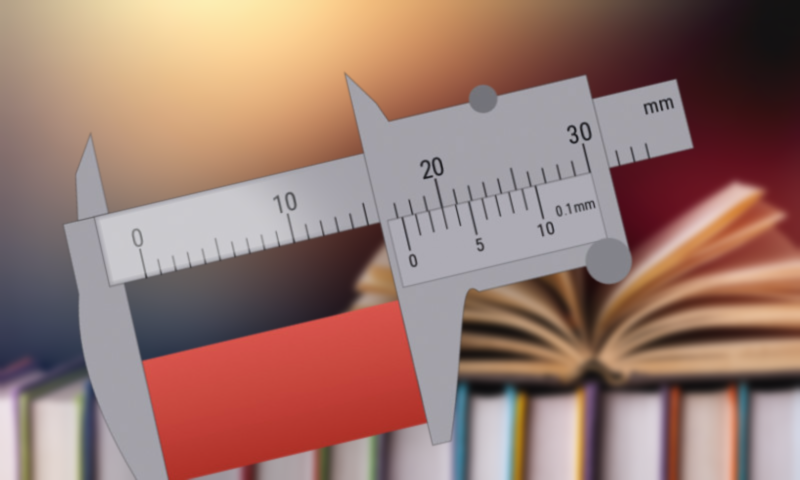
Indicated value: 17.3mm
